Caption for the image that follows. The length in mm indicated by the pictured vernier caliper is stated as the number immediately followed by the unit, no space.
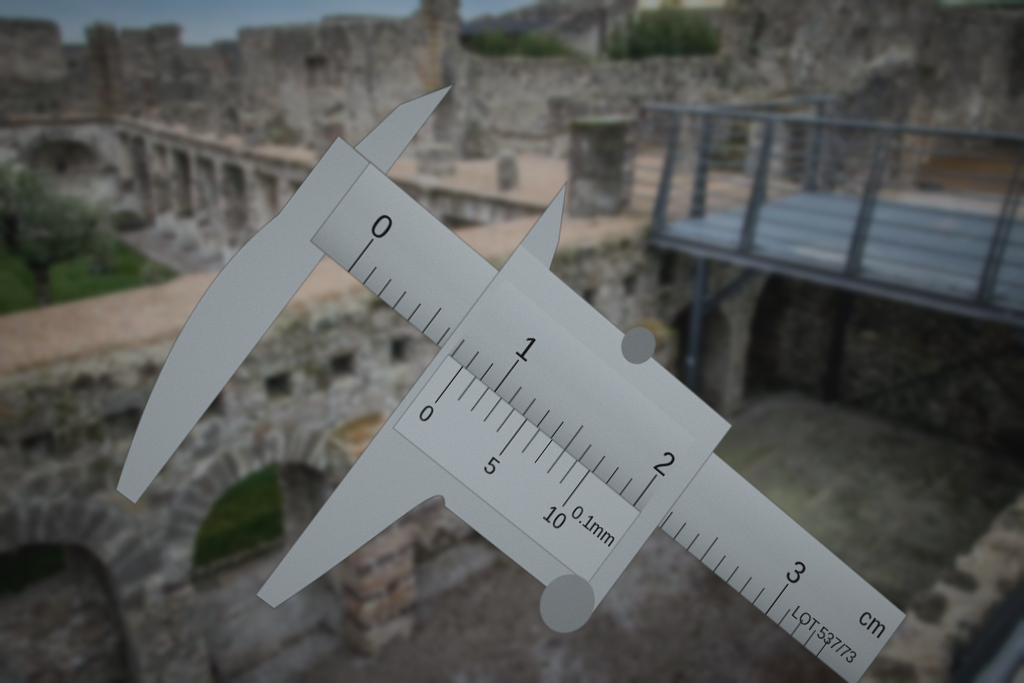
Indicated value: 7.8mm
